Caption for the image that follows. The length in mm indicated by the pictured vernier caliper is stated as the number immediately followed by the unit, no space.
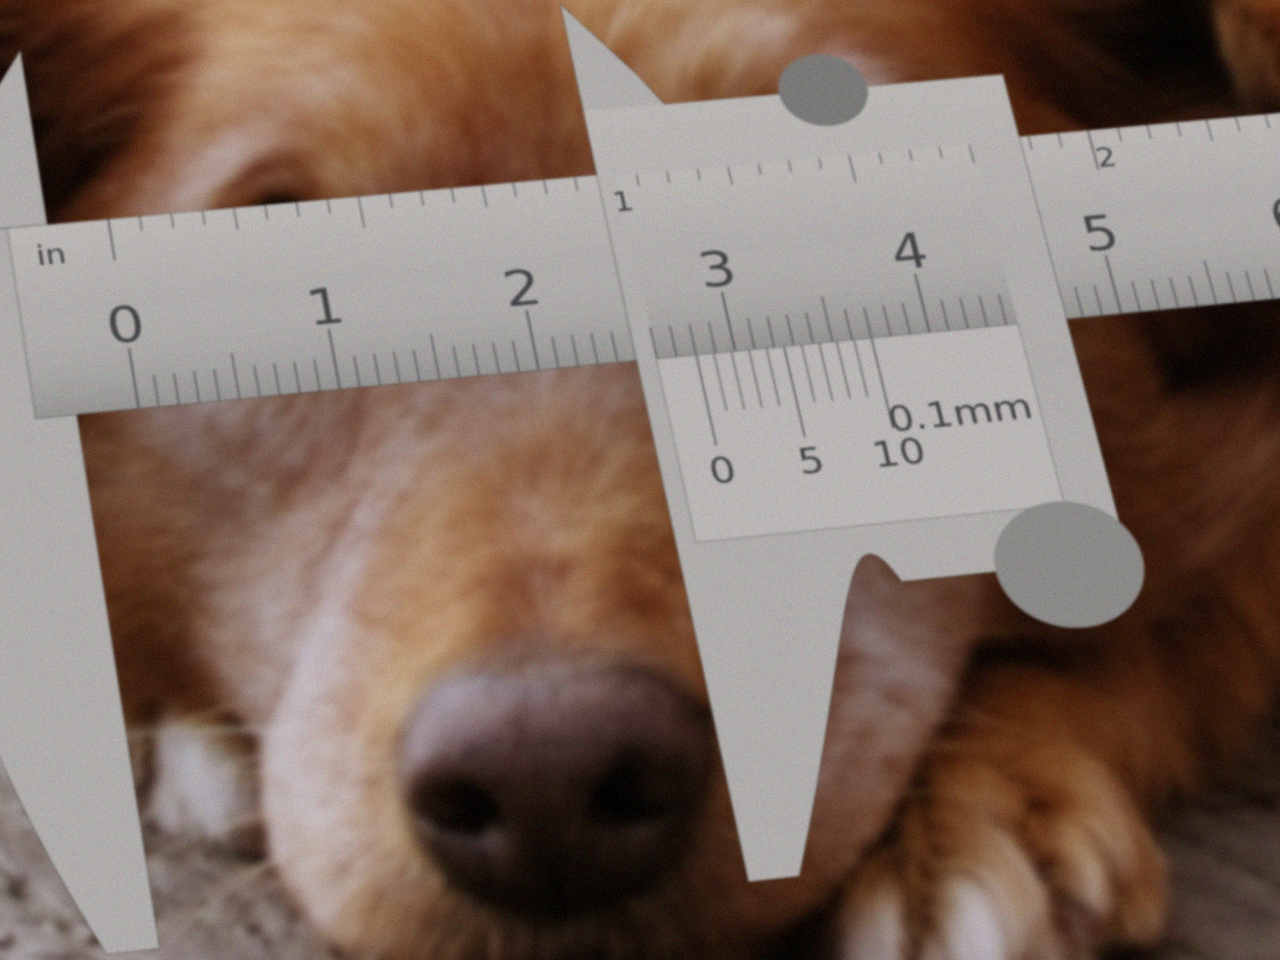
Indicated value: 28.0mm
